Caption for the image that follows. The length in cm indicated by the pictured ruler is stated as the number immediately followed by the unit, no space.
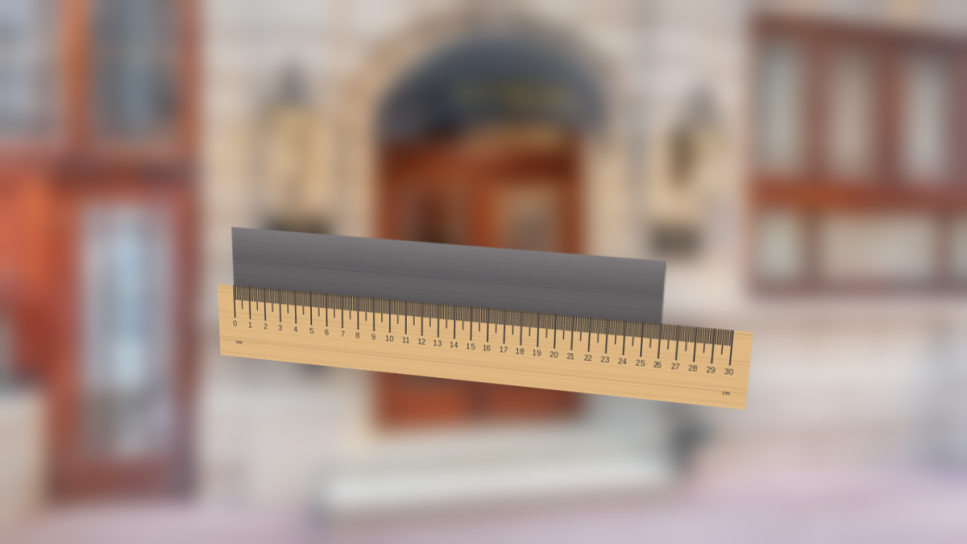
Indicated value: 26cm
